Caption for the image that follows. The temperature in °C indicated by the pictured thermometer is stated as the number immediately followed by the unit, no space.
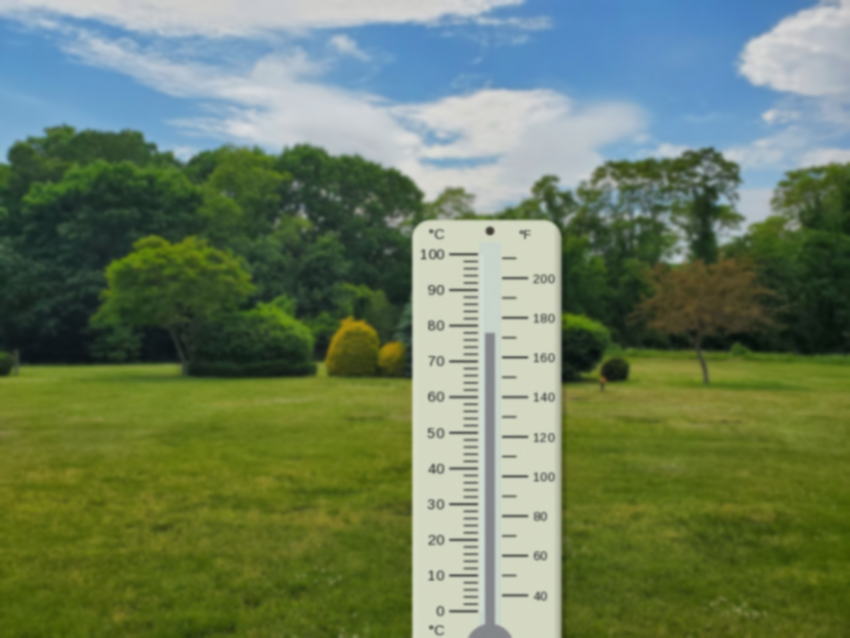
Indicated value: 78°C
